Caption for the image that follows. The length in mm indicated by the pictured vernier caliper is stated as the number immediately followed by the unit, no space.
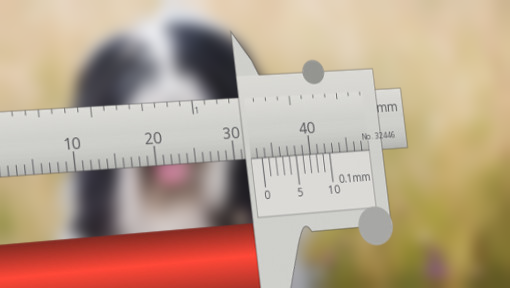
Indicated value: 33.6mm
